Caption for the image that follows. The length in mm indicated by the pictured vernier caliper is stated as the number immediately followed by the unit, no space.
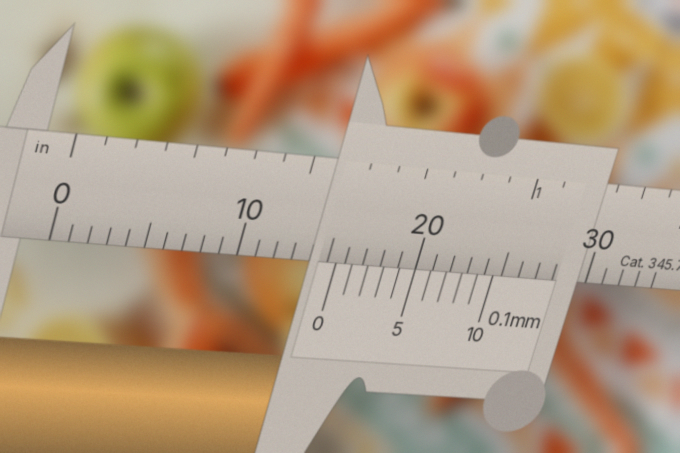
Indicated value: 15.5mm
